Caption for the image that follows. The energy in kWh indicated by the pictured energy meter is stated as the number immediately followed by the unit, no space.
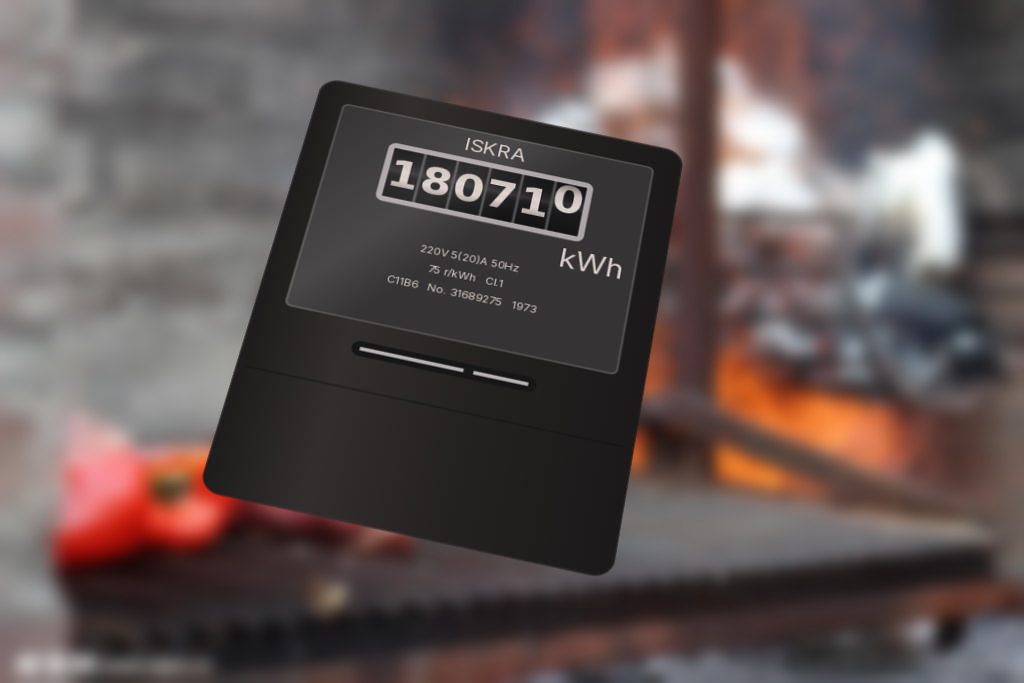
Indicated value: 180710kWh
